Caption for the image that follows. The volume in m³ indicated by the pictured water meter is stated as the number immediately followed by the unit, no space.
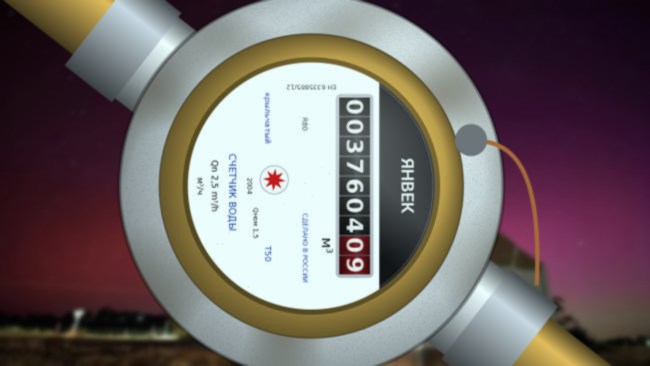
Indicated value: 37604.09m³
